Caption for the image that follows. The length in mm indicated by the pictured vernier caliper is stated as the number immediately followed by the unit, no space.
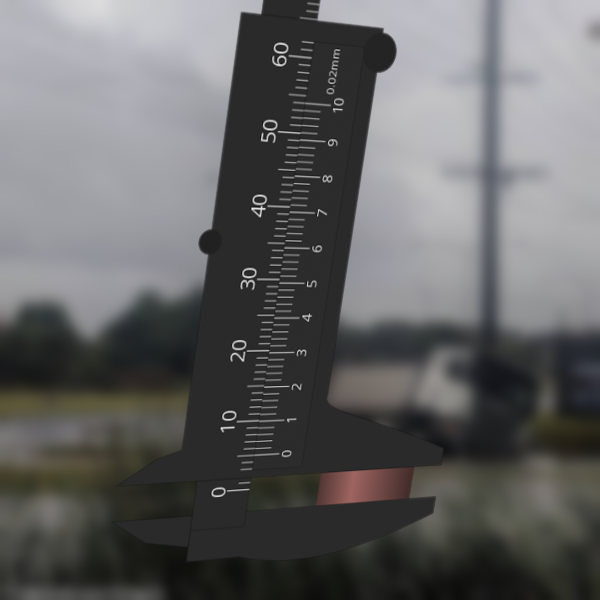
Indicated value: 5.0mm
